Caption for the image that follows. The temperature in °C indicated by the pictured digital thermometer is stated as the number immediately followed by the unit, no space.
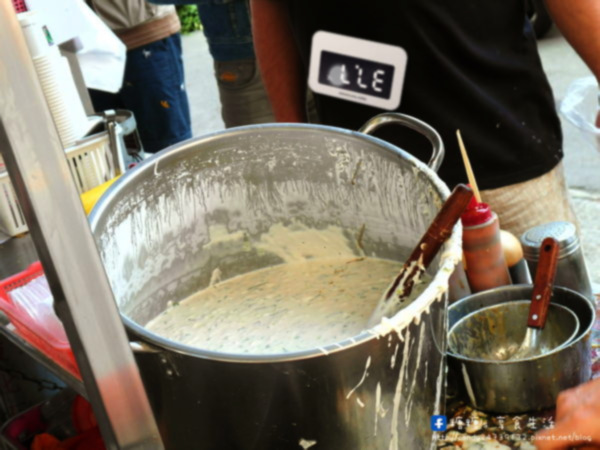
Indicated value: 37.7°C
